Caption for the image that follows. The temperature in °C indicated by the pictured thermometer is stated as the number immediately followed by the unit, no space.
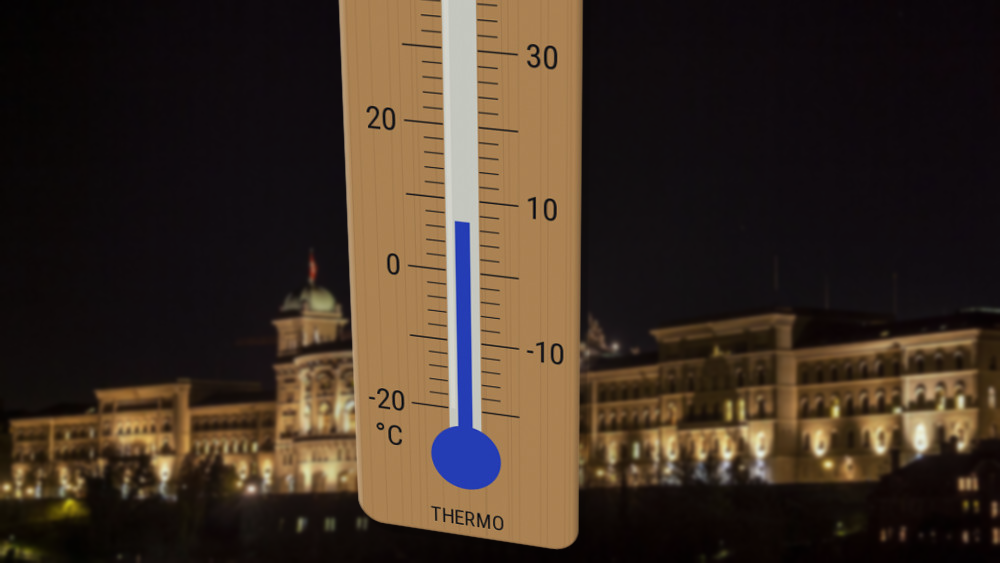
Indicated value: 7°C
